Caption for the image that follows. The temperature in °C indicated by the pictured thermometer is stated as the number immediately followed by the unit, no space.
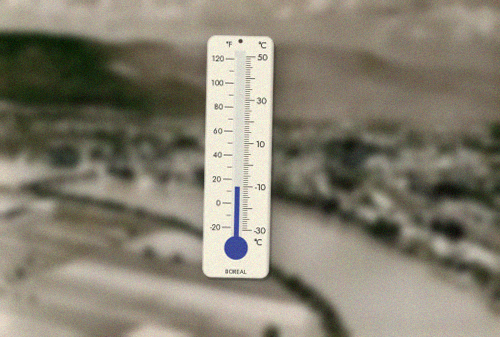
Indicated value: -10°C
